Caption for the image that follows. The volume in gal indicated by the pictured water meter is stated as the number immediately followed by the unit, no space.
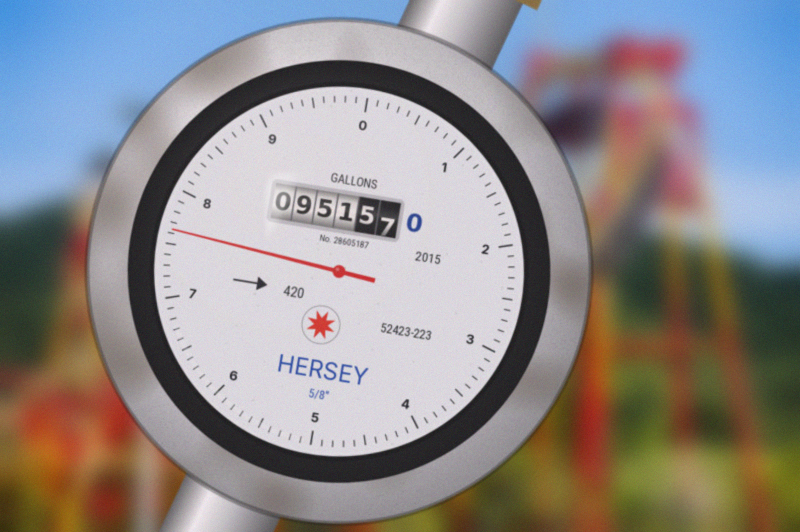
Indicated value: 951567.6gal
